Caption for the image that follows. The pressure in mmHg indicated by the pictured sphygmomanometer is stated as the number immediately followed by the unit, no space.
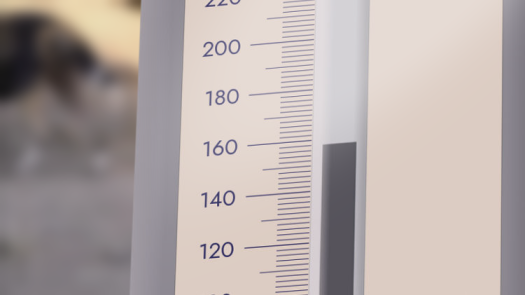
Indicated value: 158mmHg
